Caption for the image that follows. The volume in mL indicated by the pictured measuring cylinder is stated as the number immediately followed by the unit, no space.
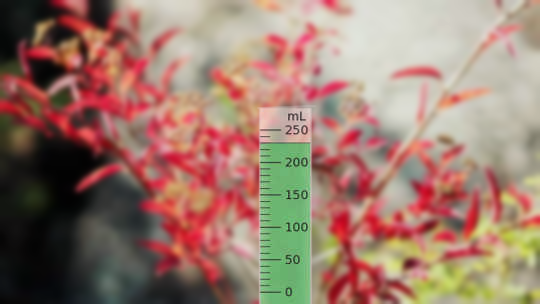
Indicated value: 230mL
